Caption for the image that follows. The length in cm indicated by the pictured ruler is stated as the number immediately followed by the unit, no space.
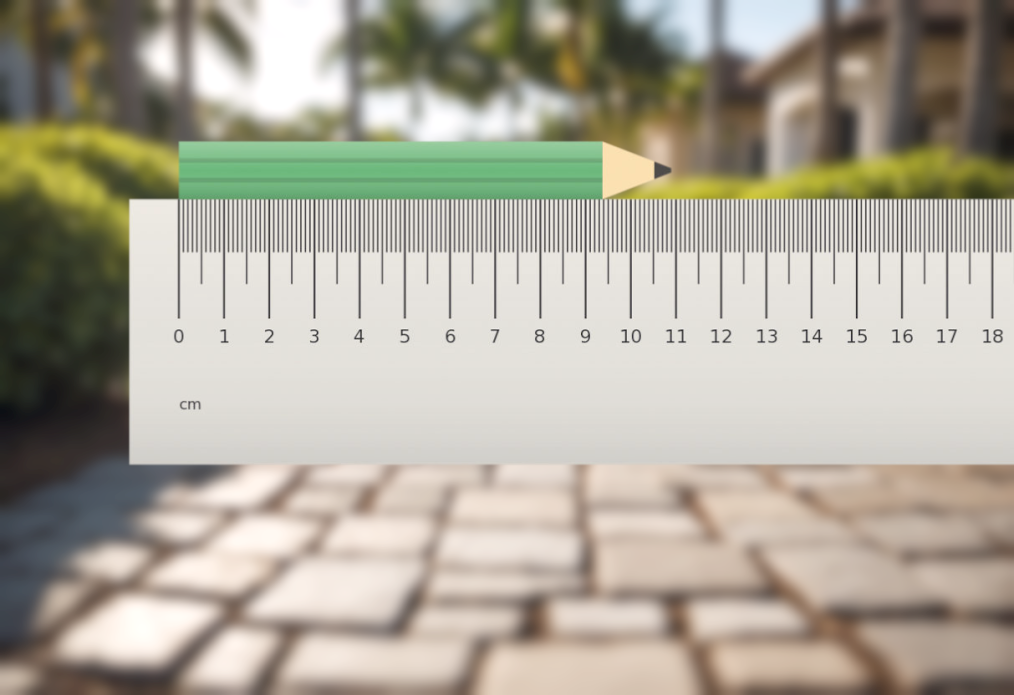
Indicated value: 10.9cm
